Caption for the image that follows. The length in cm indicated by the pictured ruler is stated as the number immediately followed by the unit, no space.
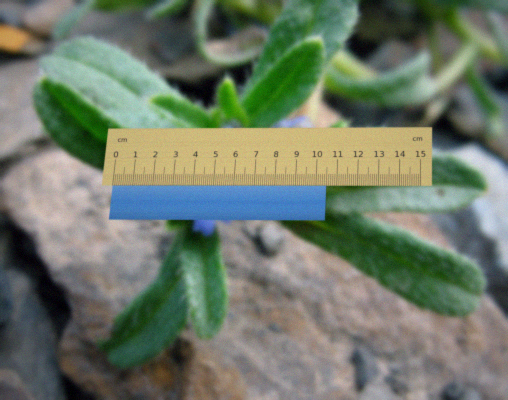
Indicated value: 10.5cm
